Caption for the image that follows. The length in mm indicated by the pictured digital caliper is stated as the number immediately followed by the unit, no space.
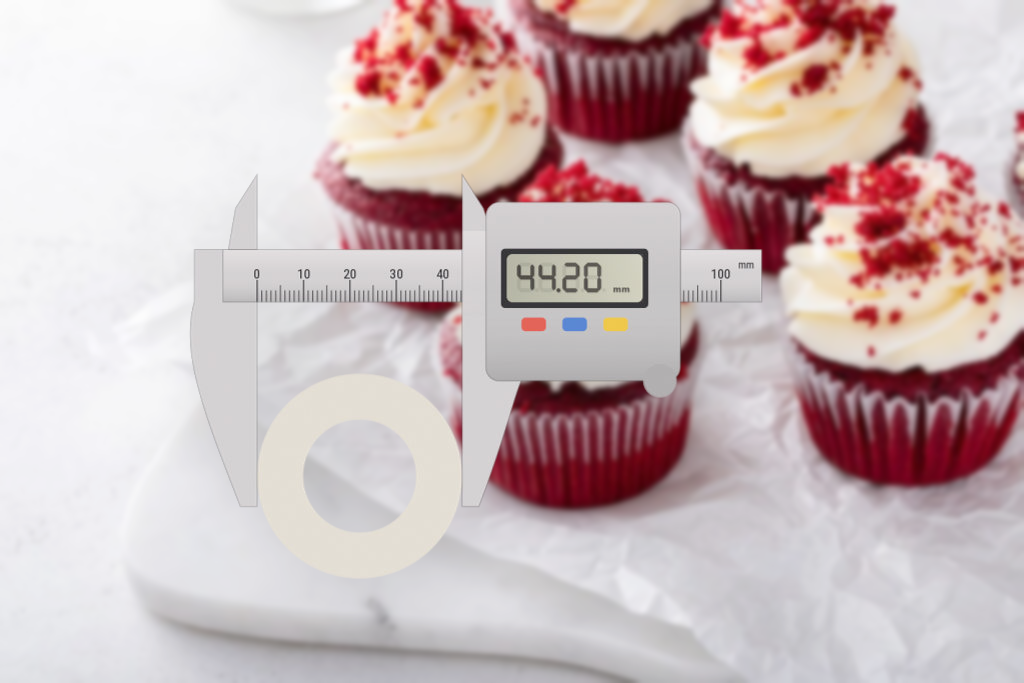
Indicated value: 44.20mm
